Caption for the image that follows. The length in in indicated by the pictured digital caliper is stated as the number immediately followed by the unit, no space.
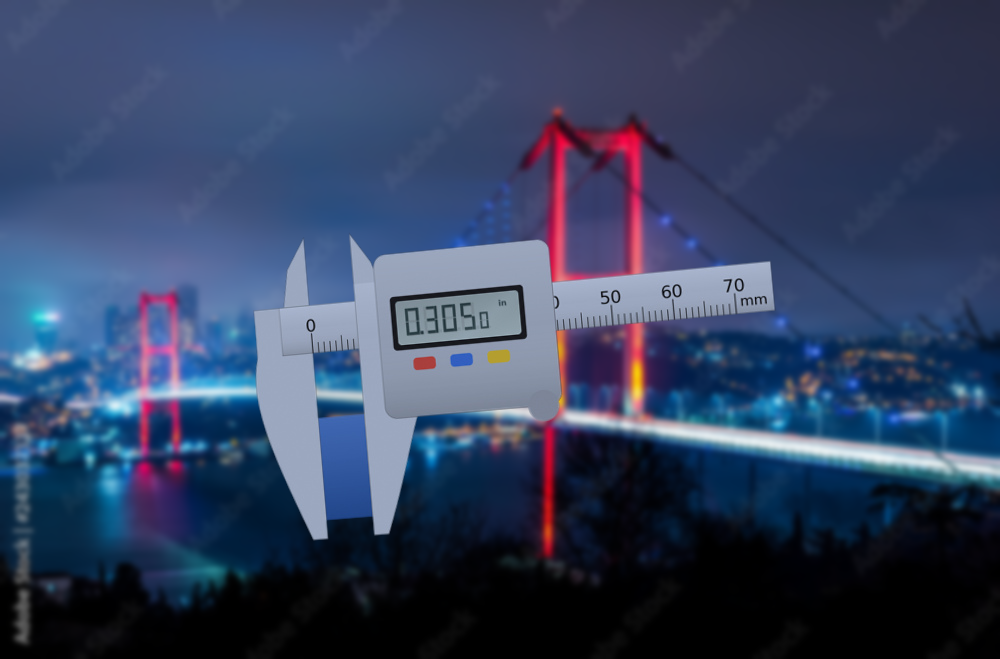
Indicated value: 0.3050in
